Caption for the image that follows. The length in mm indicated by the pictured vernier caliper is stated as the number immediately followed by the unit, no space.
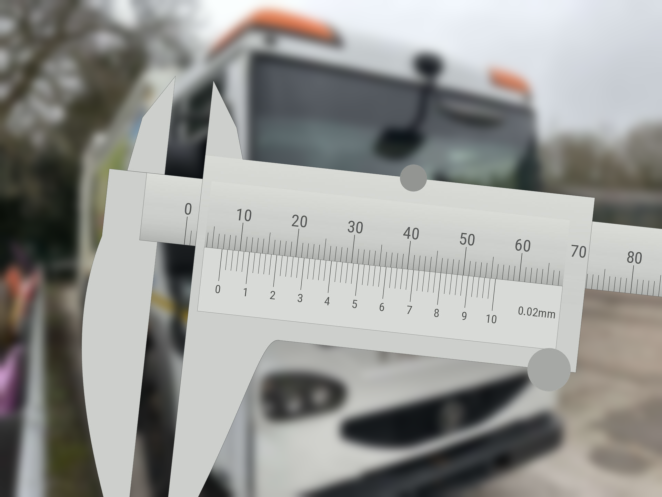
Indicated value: 6.8mm
